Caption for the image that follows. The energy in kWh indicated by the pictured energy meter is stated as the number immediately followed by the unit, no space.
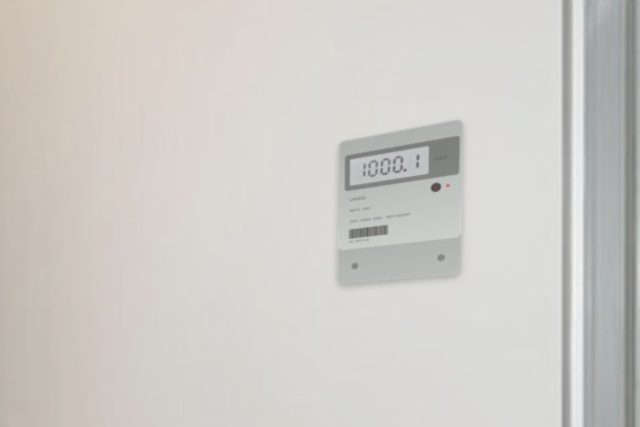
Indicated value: 1000.1kWh
